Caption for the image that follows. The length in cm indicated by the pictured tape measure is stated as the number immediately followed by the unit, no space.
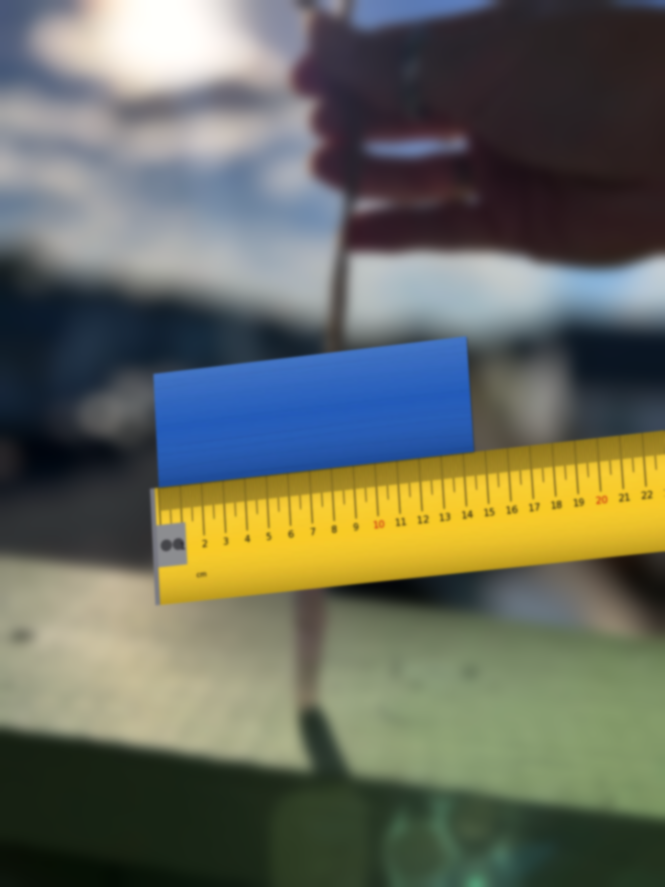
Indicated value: 14.5cm
